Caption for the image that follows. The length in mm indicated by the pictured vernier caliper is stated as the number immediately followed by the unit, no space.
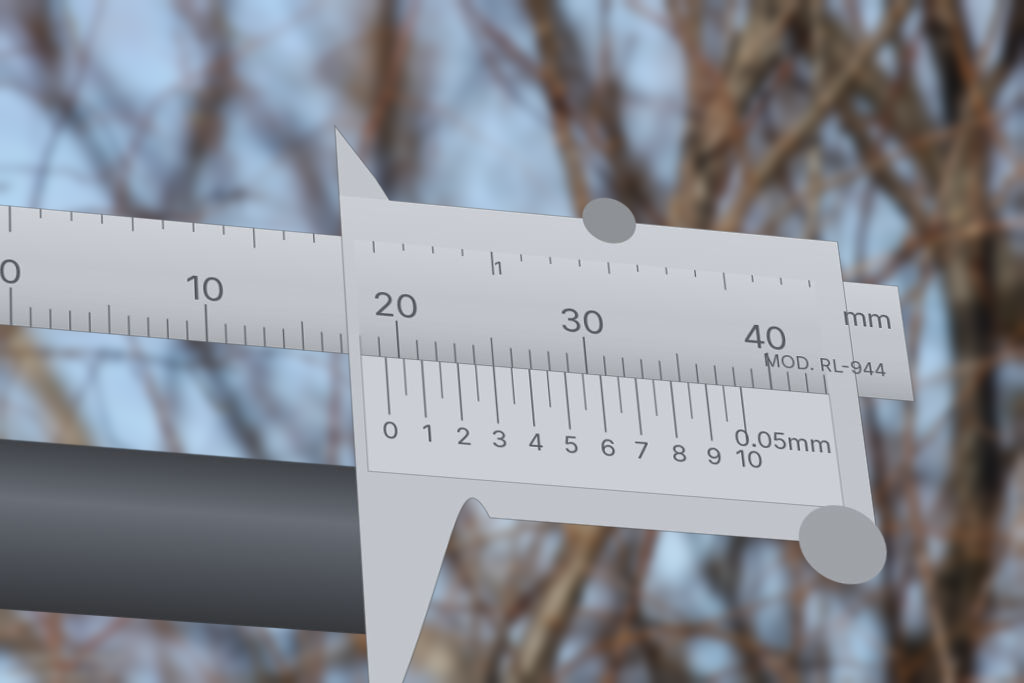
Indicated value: 19.3mm
